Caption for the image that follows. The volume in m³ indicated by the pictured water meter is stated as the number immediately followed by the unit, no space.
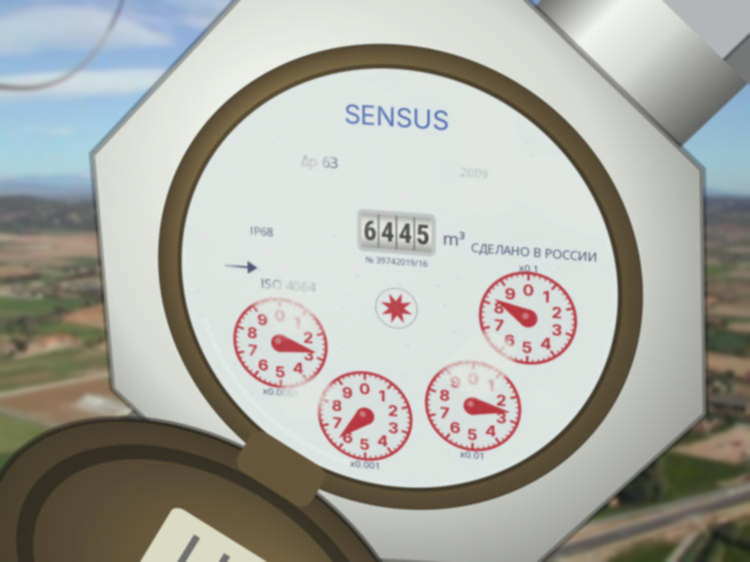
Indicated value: 6445.8262m³
